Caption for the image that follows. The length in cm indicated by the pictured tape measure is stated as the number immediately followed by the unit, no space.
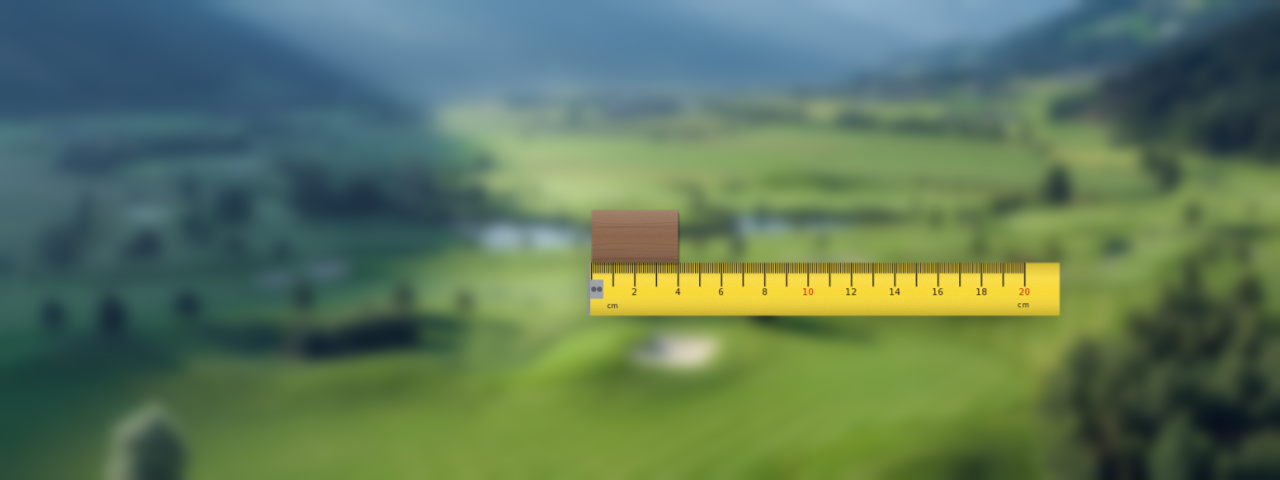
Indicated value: 4cm
